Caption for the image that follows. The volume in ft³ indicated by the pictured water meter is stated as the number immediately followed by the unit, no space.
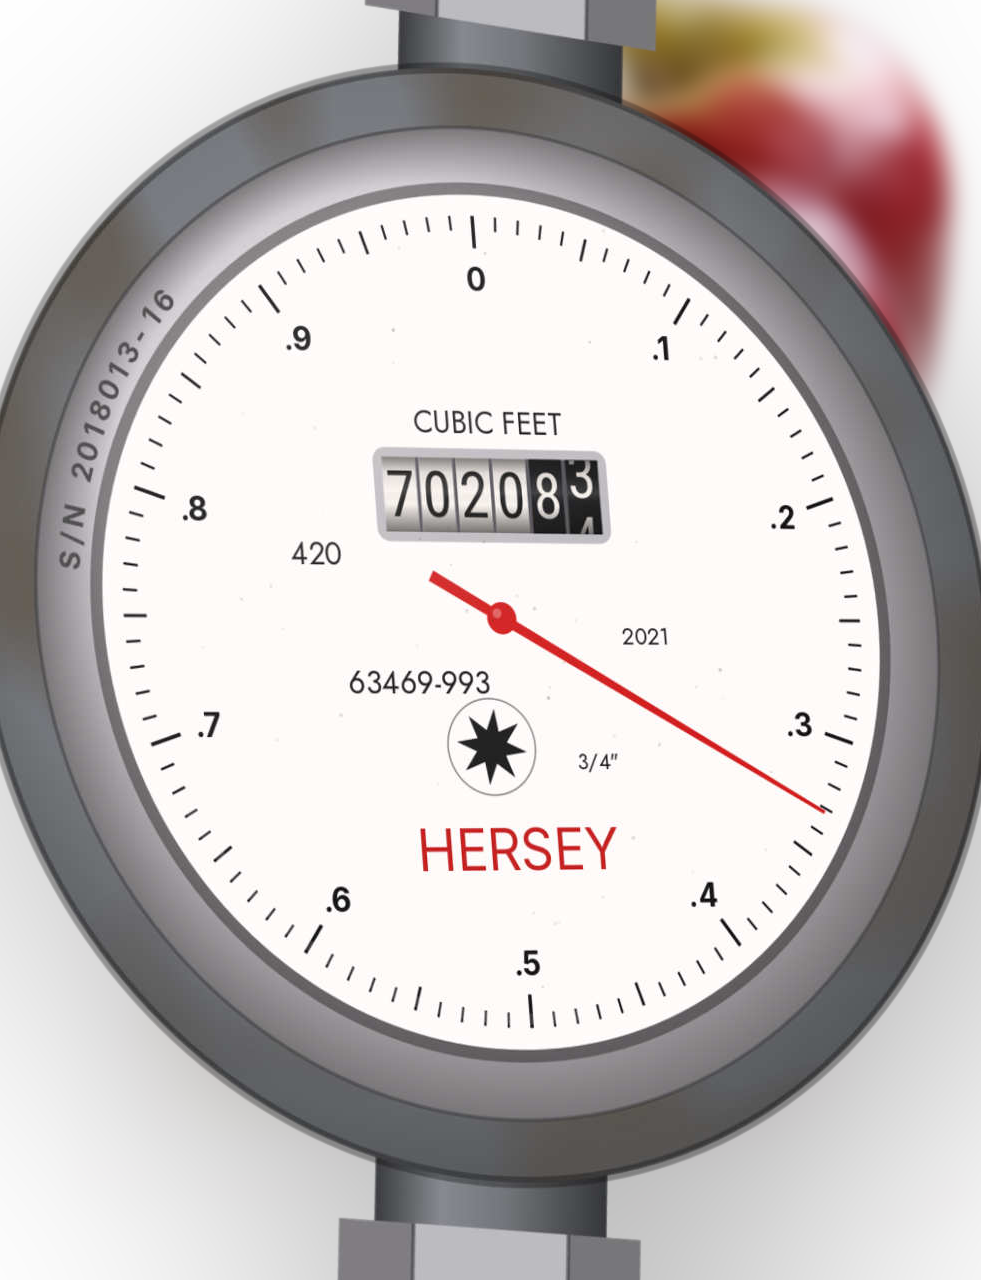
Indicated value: 702083.33ft³
